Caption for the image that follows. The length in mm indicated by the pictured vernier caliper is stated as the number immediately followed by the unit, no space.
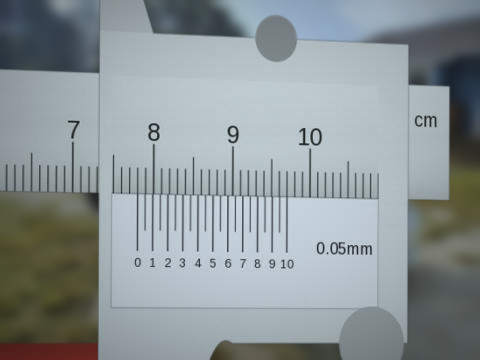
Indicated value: 78.0mm
